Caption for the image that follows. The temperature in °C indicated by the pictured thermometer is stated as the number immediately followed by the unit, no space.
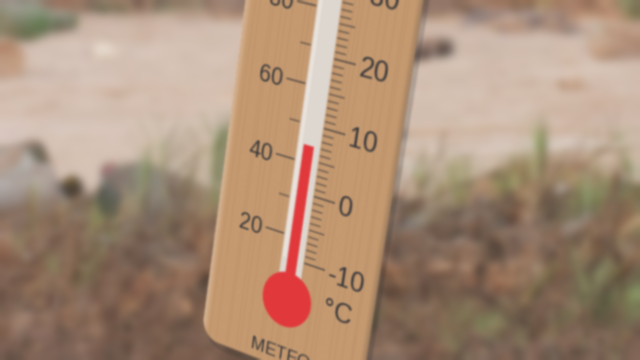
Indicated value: 7°C
